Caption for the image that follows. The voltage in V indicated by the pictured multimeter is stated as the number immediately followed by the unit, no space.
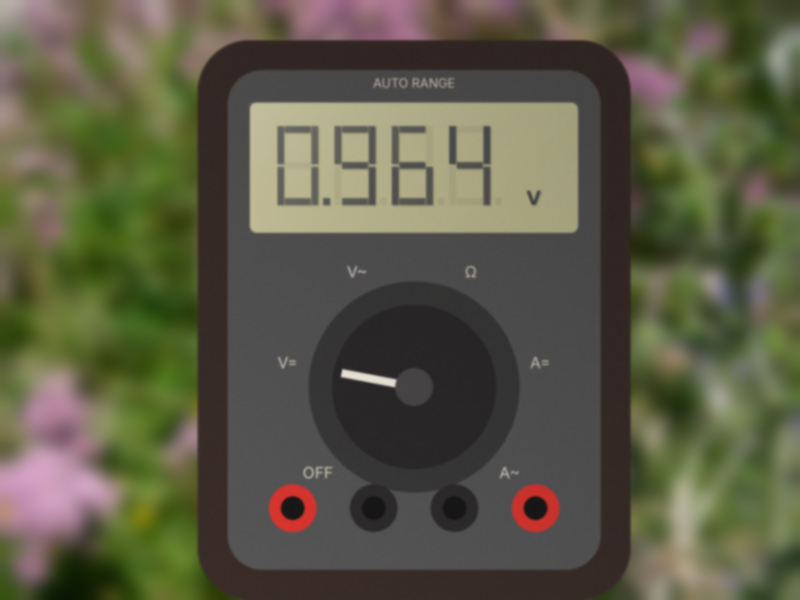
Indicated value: 0.964V
